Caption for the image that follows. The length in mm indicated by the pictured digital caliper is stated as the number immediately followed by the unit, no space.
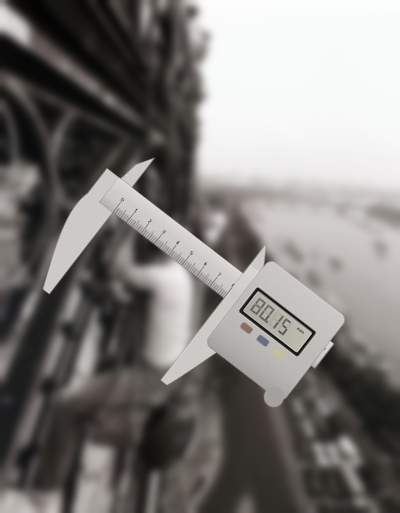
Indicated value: 80.15mm
